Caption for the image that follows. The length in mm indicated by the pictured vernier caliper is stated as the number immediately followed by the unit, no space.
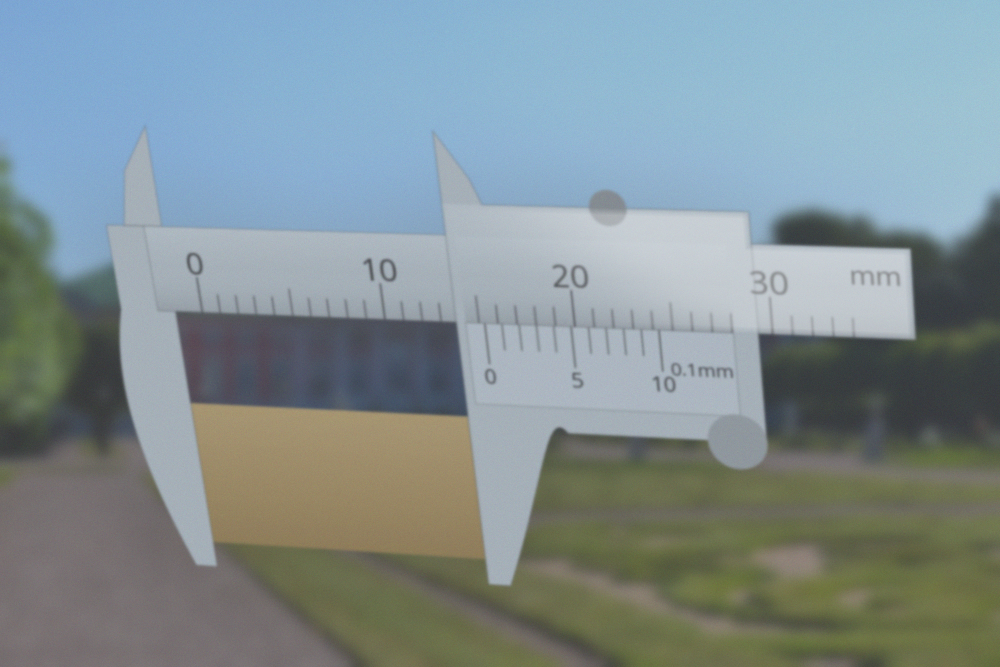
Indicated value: 15.3mm
